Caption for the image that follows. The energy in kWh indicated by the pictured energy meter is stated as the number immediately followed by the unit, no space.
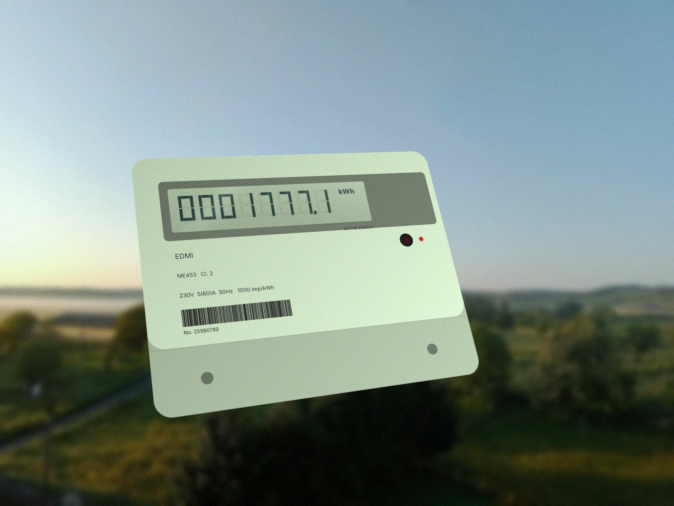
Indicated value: 1777.1kWh
